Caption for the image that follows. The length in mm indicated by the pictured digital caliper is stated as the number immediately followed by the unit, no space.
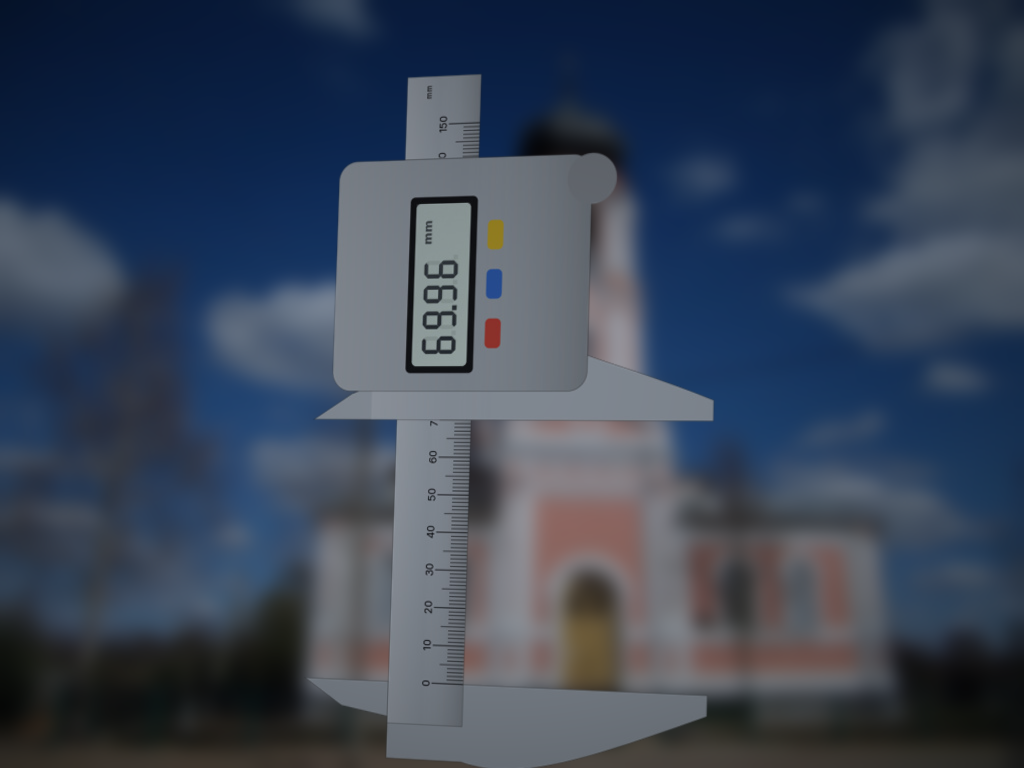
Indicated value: 69.96mm
